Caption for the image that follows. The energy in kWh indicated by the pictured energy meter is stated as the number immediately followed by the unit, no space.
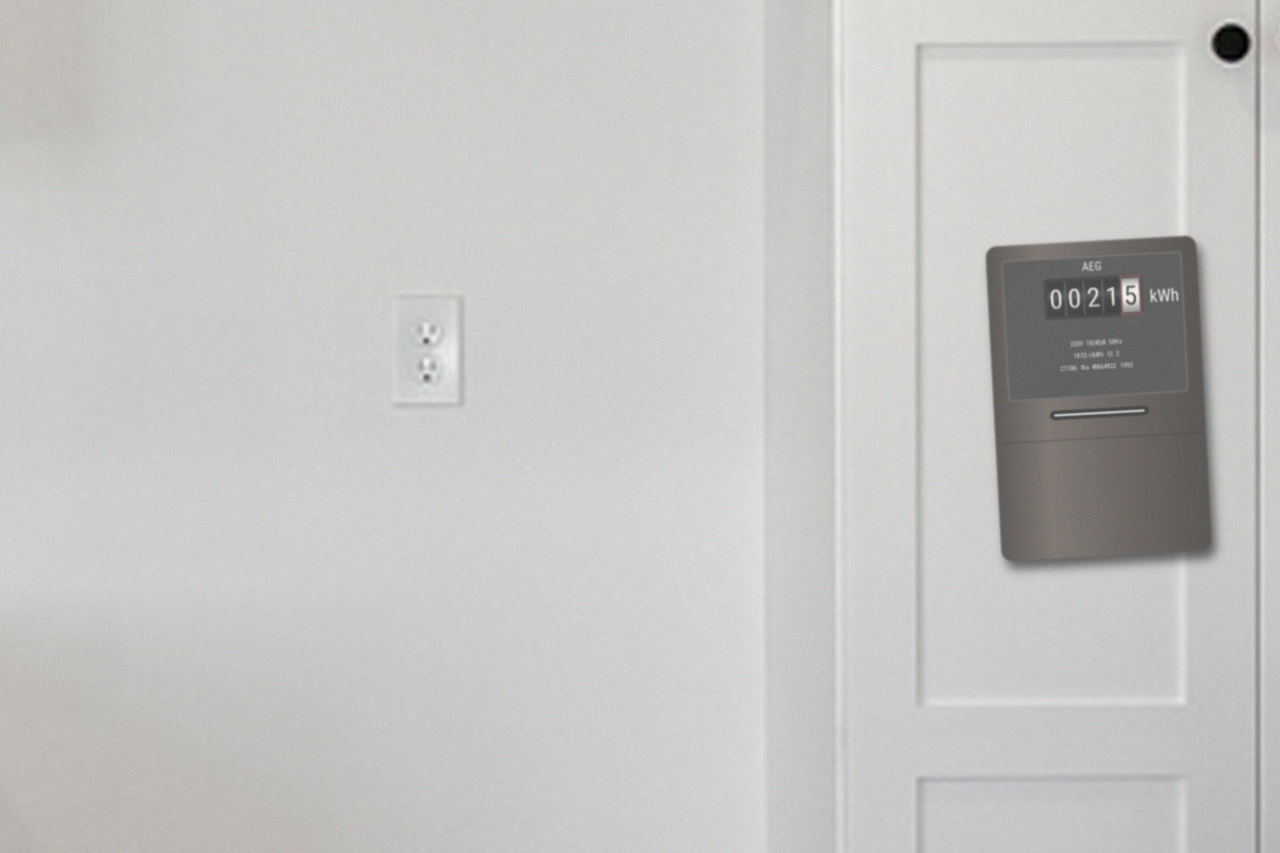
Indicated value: 21.5kWh
